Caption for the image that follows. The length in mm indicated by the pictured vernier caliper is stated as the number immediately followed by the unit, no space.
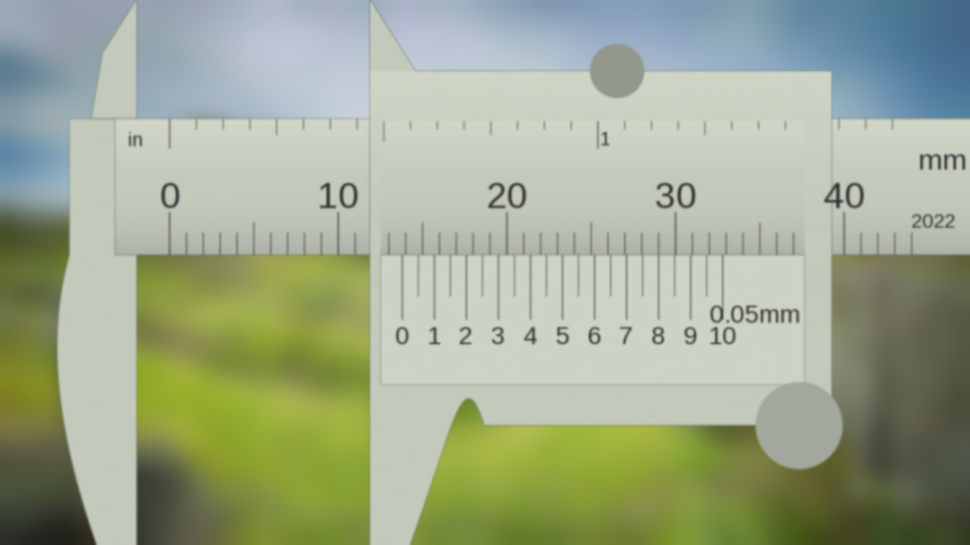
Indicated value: 13.8mm
